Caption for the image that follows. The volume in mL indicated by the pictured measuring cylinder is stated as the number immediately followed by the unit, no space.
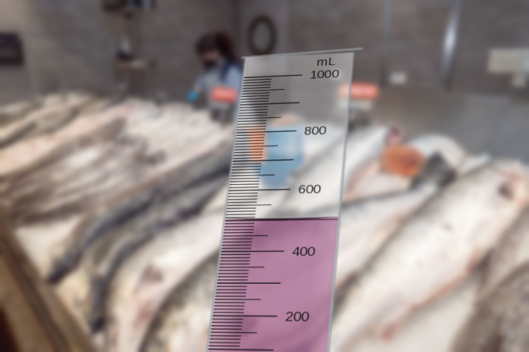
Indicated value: 500mL
